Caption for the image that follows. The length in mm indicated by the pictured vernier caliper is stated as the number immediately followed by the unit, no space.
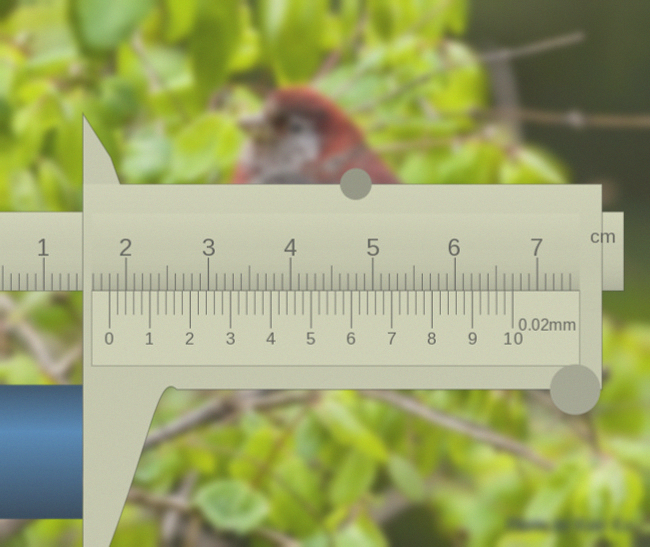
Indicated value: 18.0mm
